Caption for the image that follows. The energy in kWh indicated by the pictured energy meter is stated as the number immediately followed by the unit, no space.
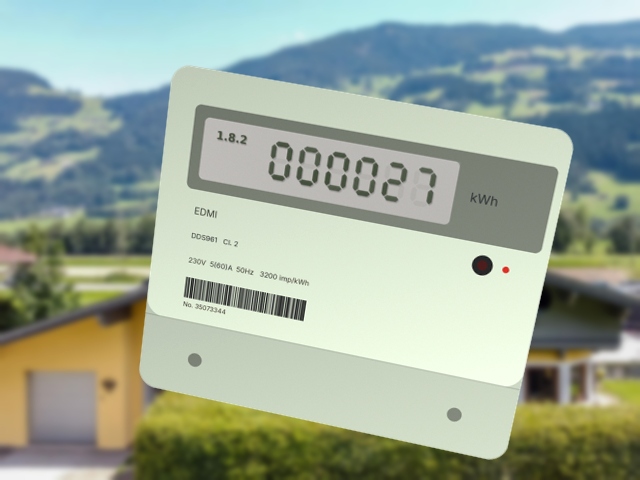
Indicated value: 27kWh
